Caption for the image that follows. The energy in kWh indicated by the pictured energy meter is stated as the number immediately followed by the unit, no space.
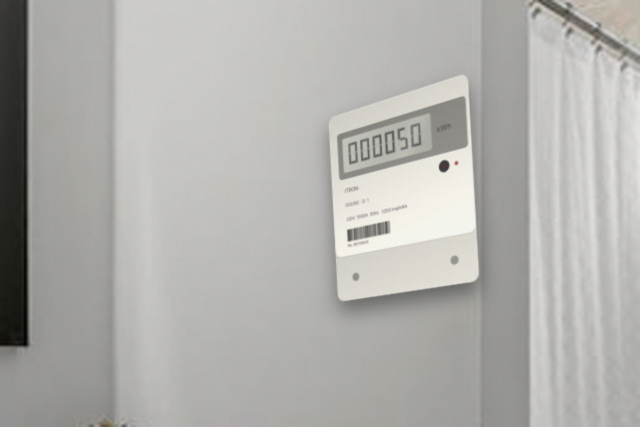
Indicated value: 50kWh
